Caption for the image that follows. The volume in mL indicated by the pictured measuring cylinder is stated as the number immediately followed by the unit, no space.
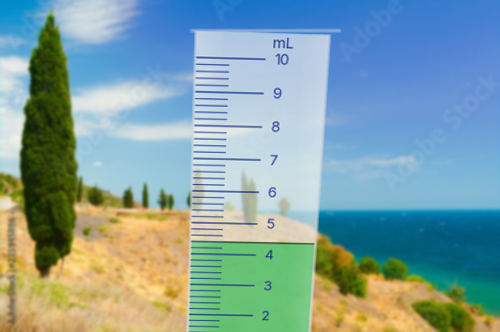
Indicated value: 4.4mL
